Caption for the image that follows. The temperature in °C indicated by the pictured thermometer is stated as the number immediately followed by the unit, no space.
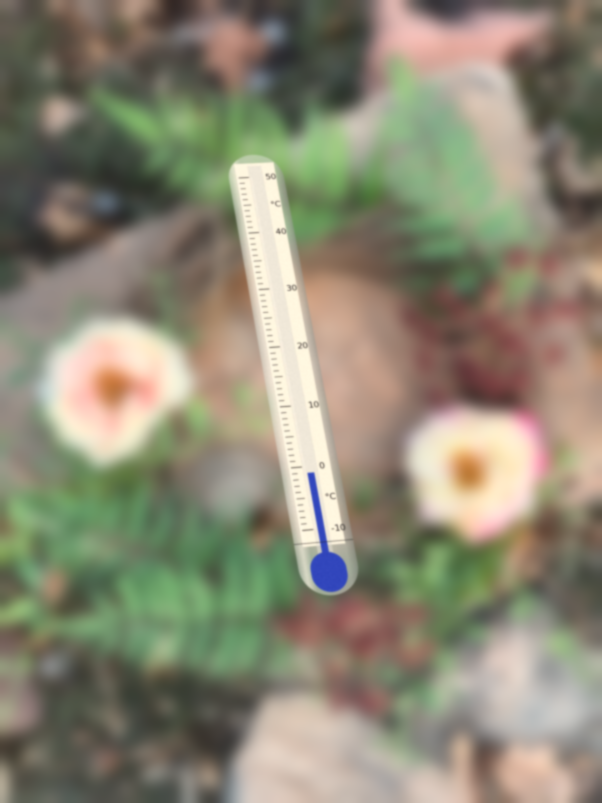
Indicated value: -1°C
